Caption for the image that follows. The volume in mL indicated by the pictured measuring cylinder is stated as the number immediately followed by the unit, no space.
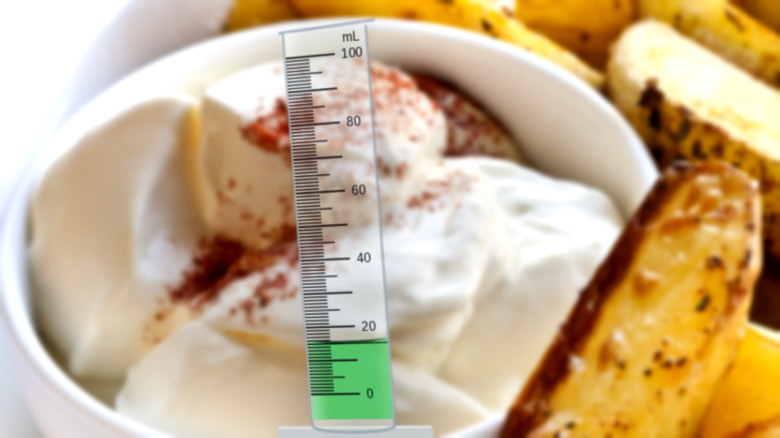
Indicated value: 15mL
